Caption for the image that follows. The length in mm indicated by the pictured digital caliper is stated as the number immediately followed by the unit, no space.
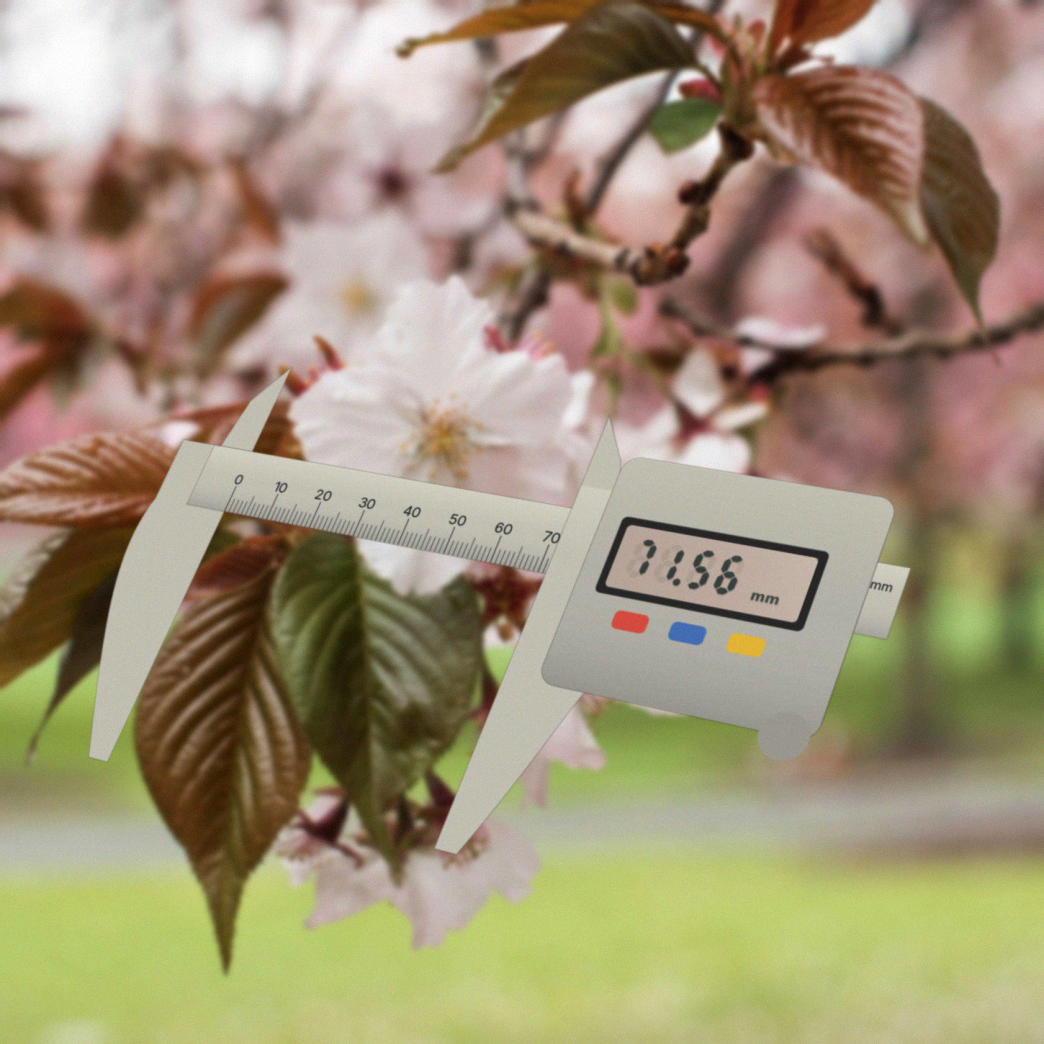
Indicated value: 71.56mm
